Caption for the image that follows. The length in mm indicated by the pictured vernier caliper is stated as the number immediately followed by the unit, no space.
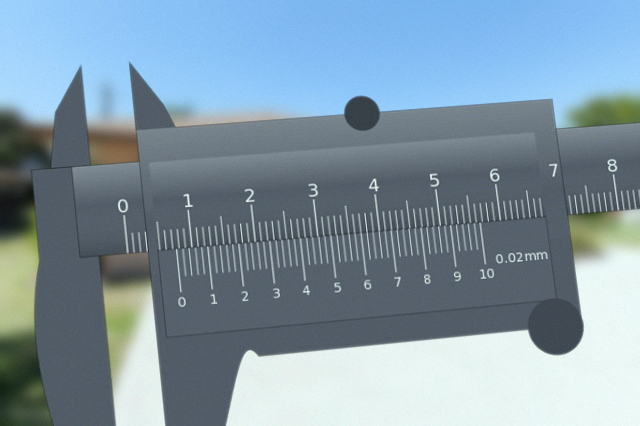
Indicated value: 7.6mm
